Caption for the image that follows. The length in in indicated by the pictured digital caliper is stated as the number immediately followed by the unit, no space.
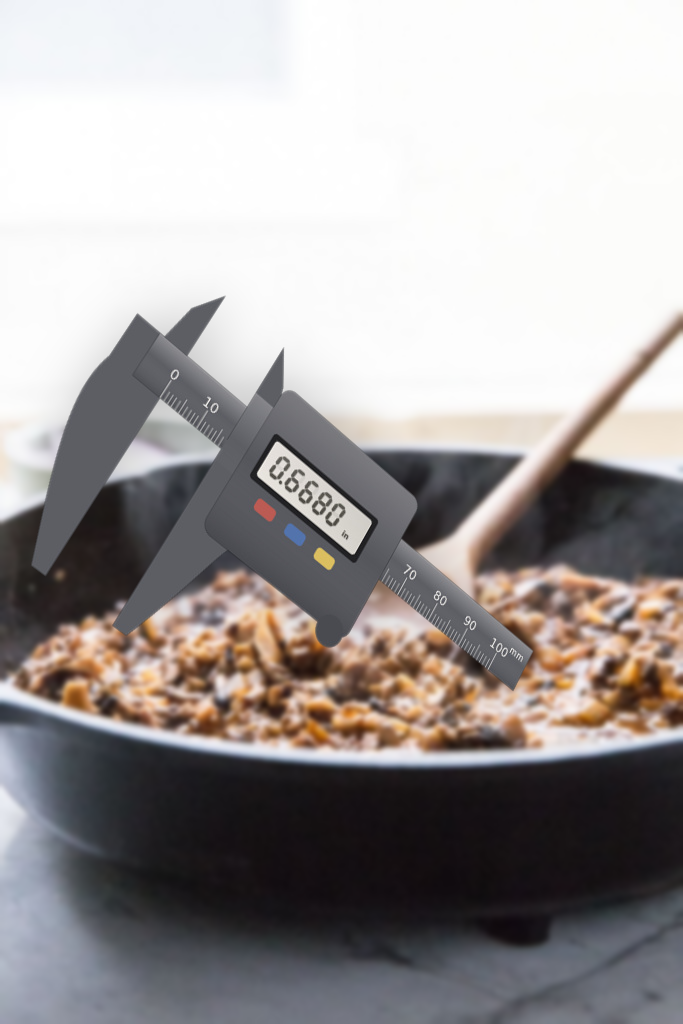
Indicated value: 0.6680in
